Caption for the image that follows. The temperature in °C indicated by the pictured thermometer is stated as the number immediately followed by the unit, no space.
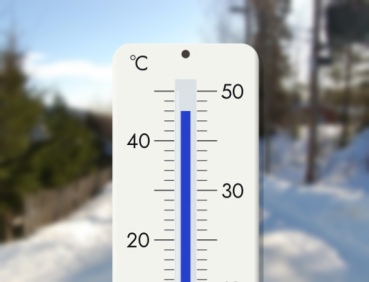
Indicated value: 46°C
